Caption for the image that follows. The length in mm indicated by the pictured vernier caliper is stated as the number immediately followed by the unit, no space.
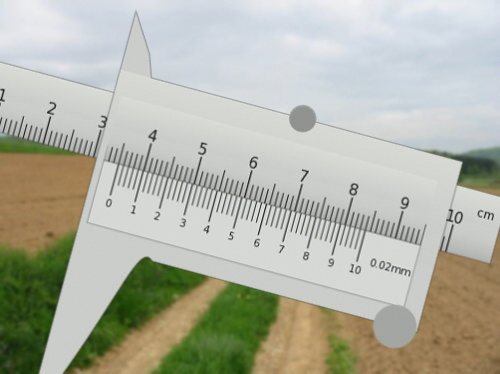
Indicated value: 35.0mm
